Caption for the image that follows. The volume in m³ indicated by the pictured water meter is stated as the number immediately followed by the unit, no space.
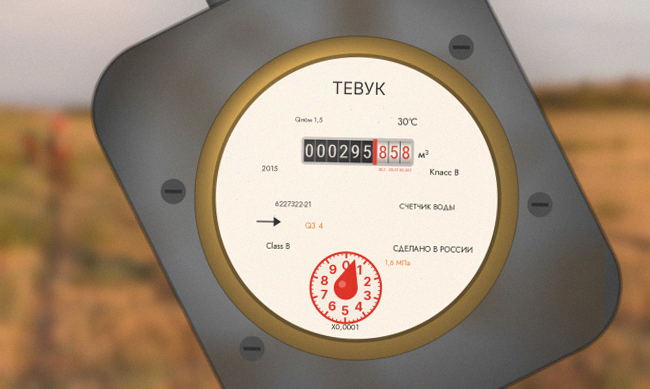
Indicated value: 295.8580m³
